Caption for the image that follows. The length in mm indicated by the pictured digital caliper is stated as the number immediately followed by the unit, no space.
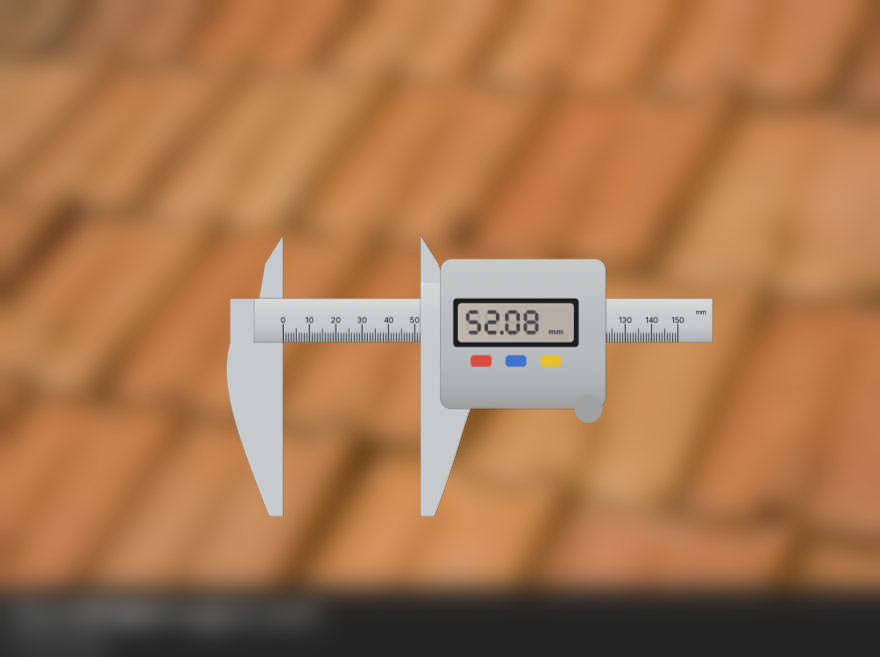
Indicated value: 52.08mm
